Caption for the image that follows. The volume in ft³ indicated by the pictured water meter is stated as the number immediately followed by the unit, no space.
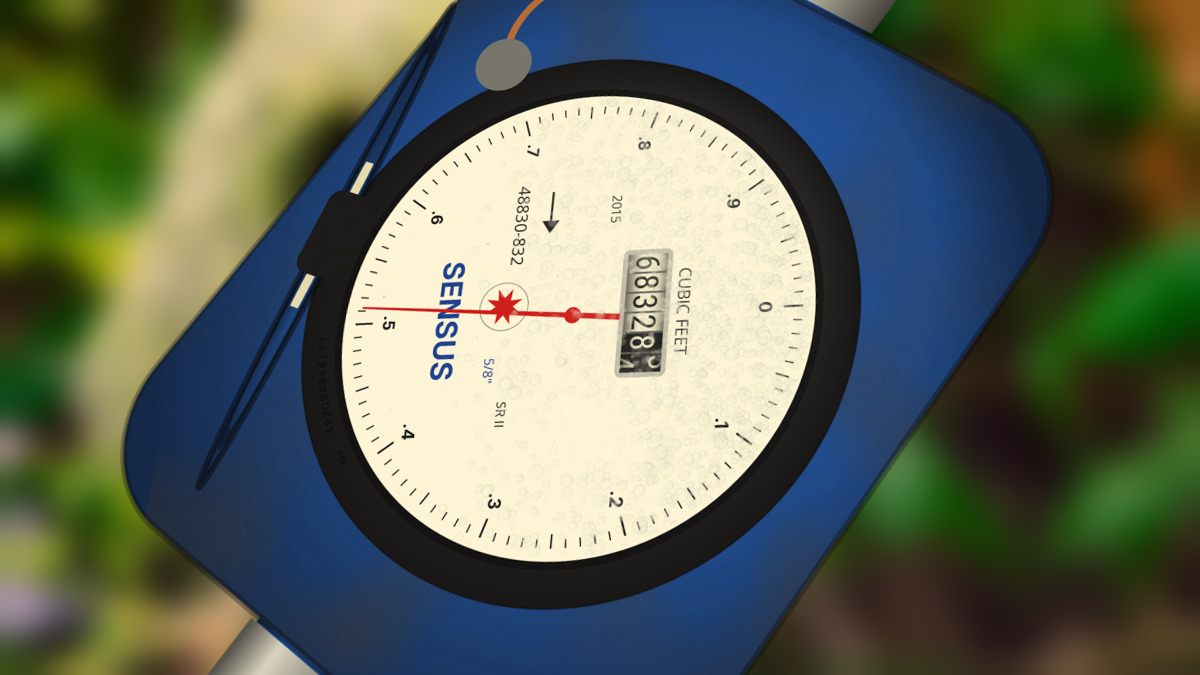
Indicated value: 683283.51ft³
